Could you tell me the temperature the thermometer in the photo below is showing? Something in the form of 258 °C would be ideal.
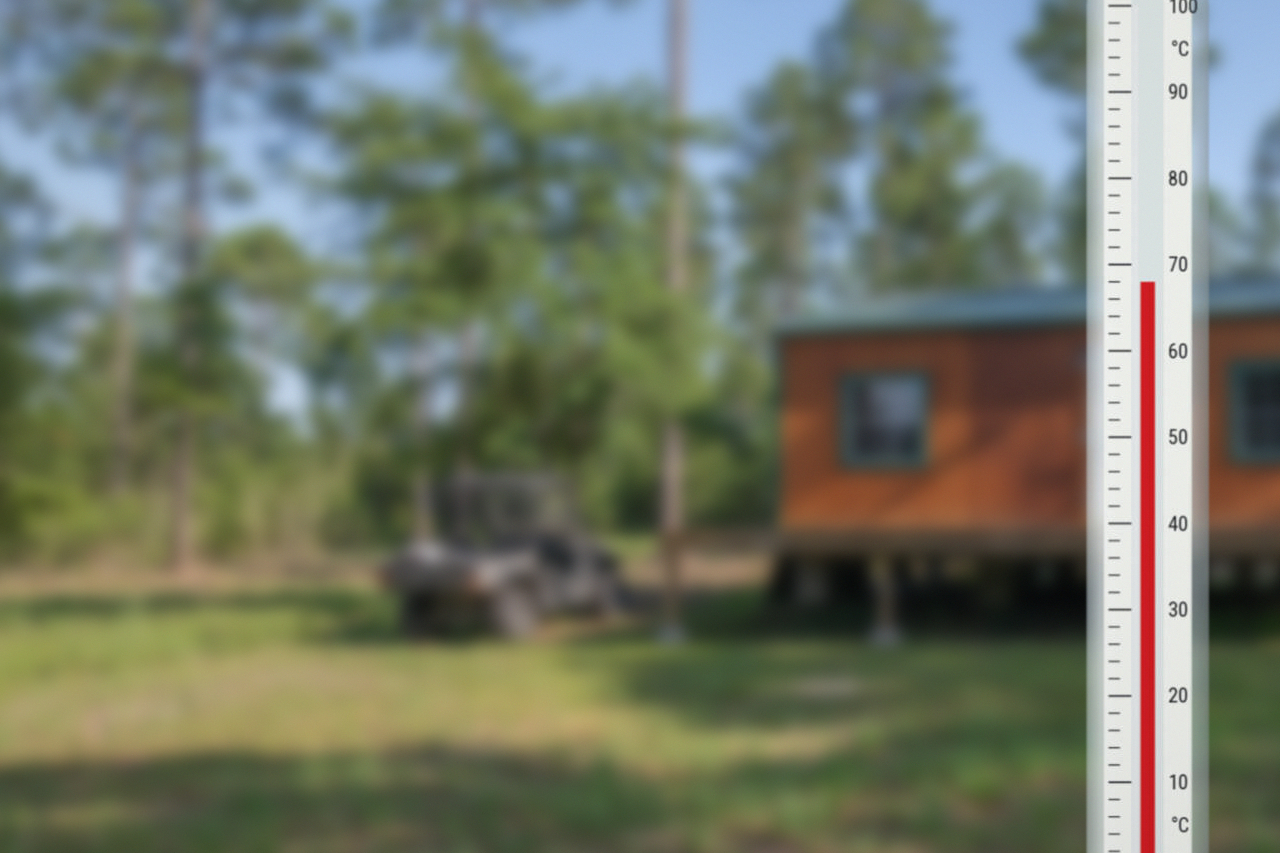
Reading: 68 °C
